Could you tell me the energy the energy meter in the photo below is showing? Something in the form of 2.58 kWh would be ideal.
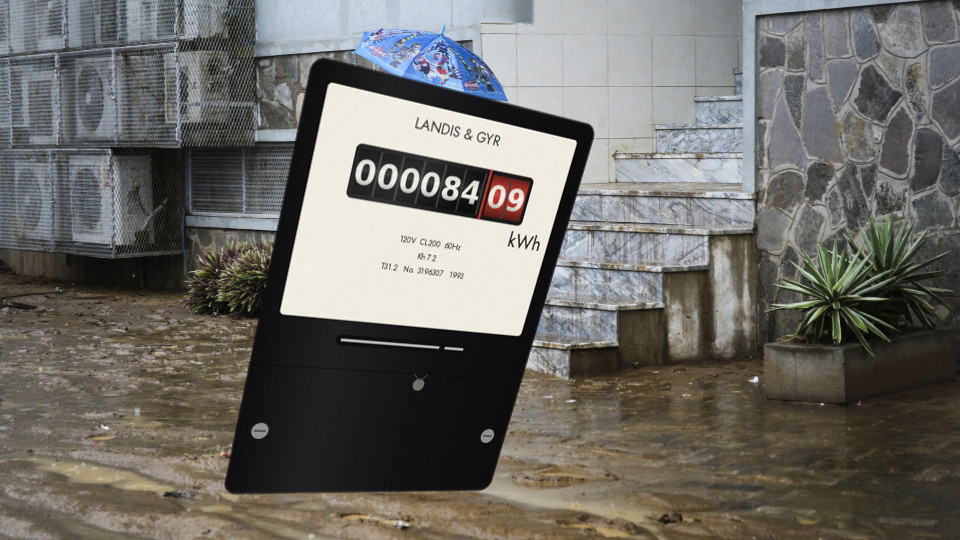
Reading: 84.09 kWh
